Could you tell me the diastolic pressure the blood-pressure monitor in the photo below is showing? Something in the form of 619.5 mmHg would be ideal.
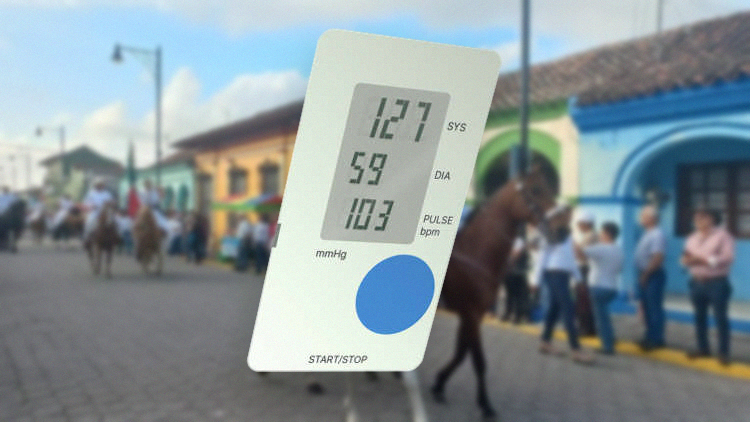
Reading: 59 mmHg
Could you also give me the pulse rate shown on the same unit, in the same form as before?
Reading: 103 bpm
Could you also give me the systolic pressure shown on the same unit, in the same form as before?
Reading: 127 mmHg
